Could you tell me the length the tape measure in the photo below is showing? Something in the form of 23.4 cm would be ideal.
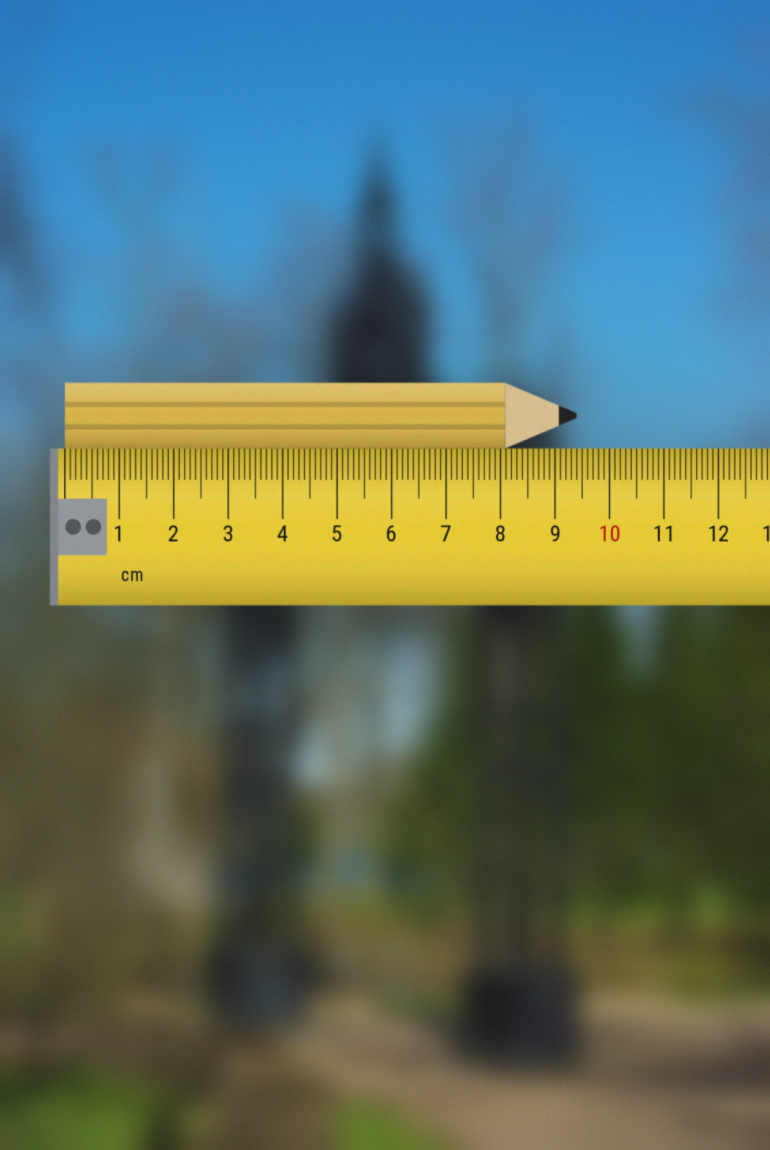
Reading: 9.4 cm
